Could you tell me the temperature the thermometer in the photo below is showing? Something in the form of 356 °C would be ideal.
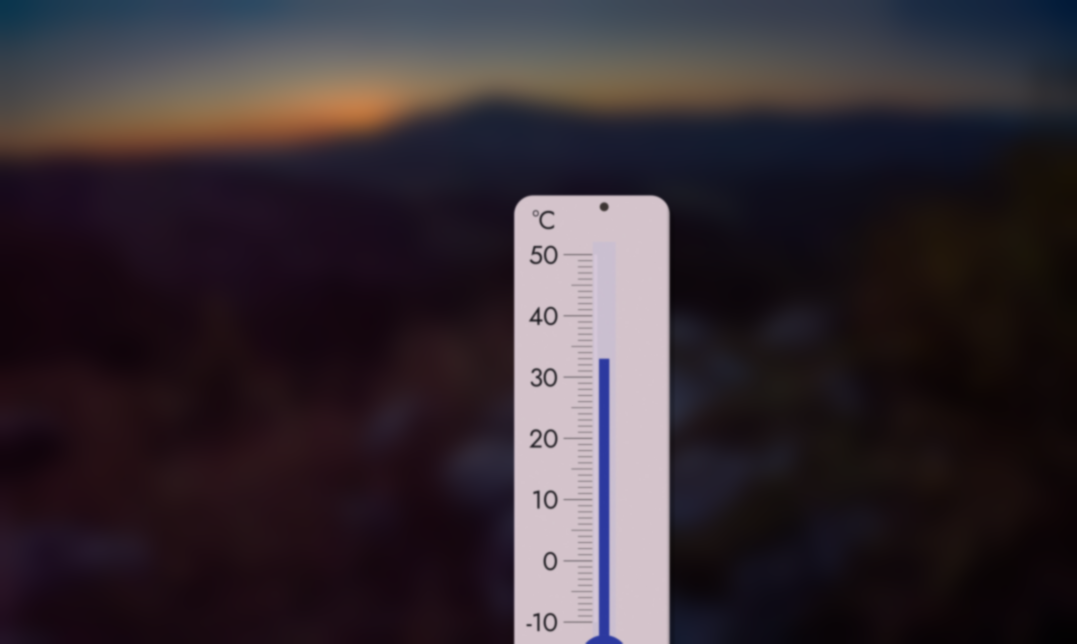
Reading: 33 °C
